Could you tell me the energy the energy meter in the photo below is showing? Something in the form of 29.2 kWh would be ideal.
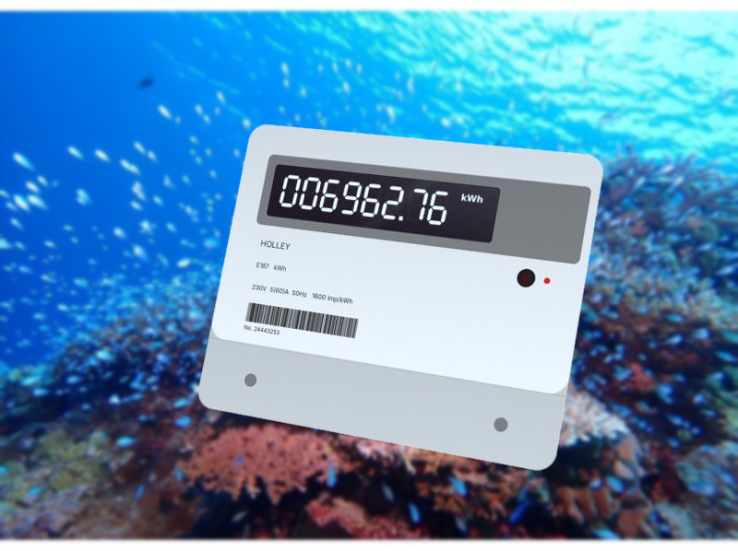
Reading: 6962.76 kWh
